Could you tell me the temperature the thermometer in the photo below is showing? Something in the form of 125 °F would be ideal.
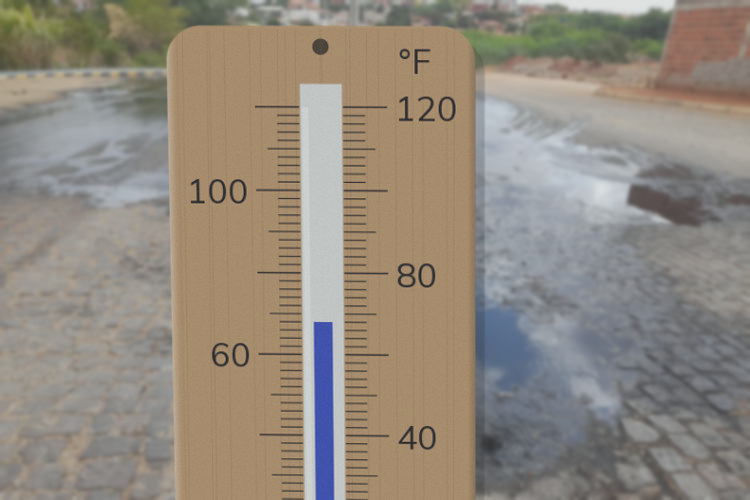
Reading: 68 °F
